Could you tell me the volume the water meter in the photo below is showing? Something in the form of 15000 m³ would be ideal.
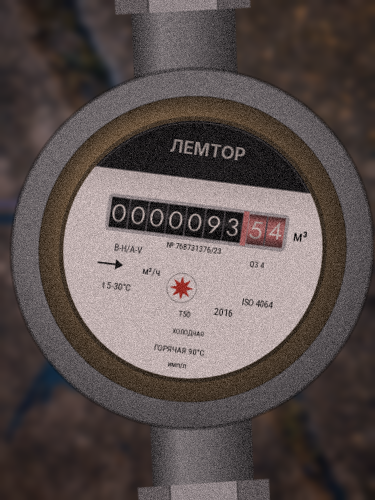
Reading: 93.54 m³
